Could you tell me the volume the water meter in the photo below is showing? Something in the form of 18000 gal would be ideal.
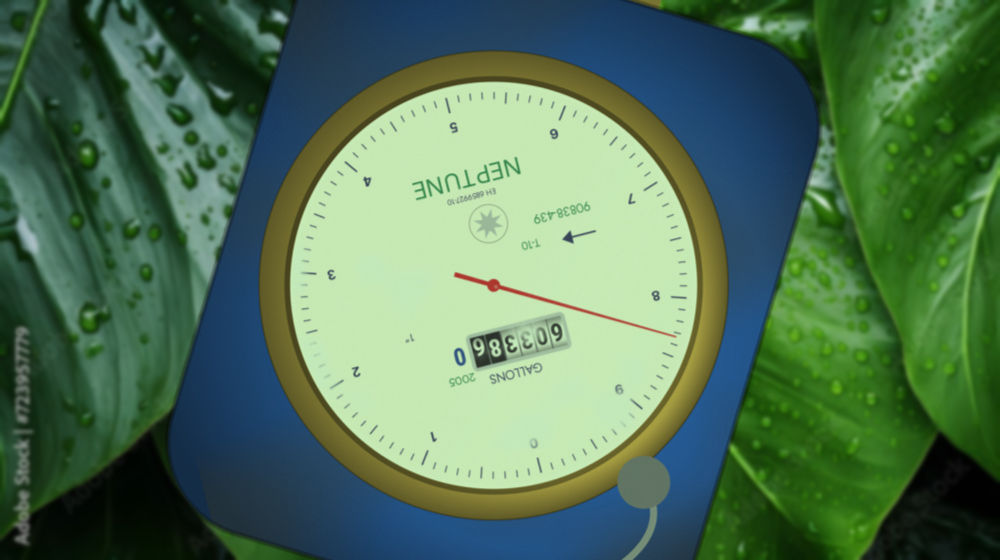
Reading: 6033858.3 gal
